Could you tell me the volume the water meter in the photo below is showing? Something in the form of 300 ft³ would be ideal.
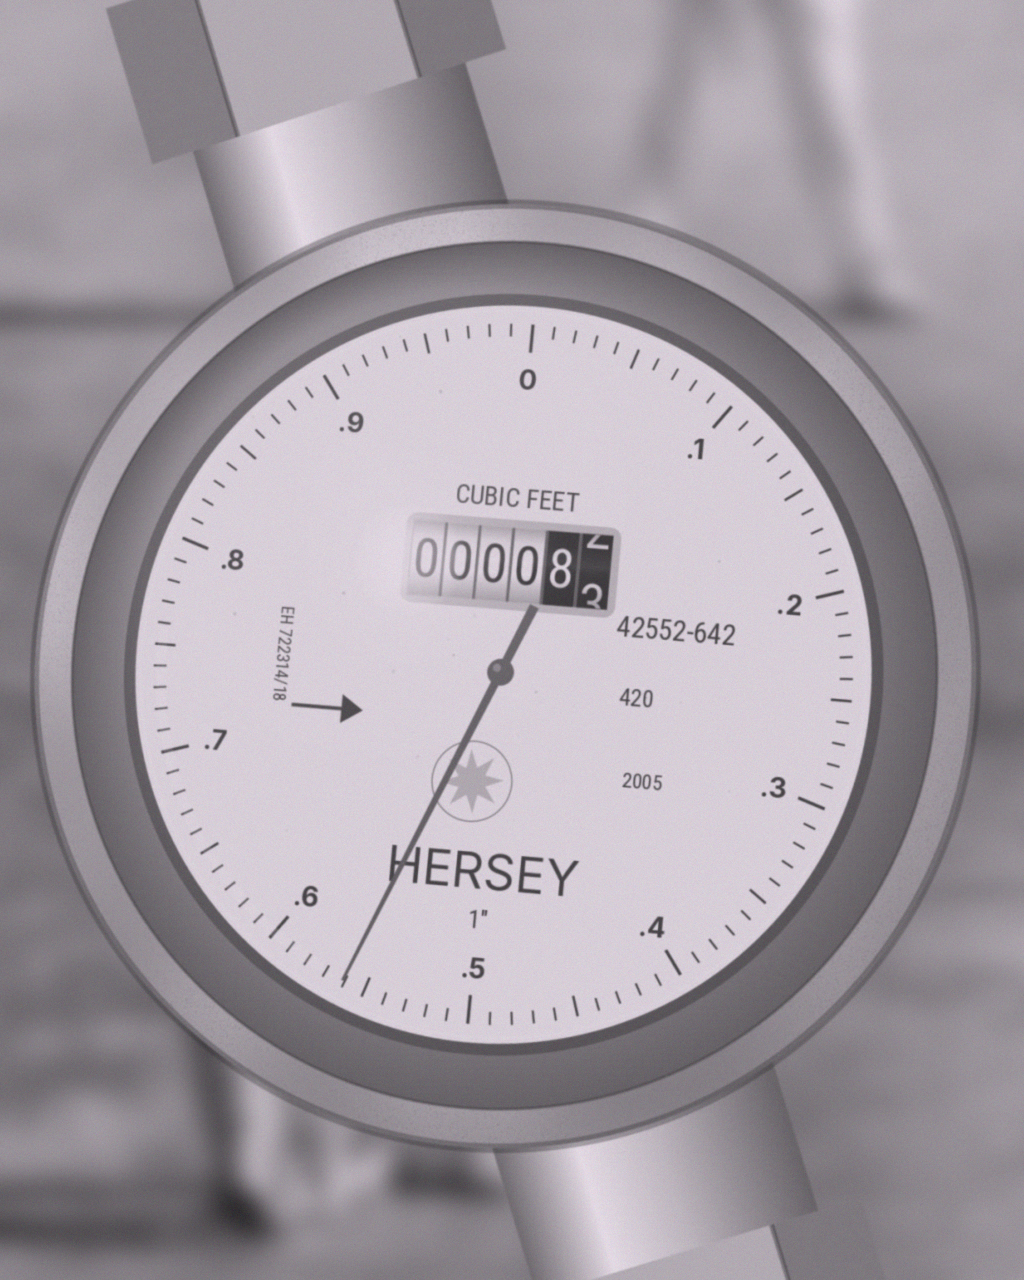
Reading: 82.56 ft³
